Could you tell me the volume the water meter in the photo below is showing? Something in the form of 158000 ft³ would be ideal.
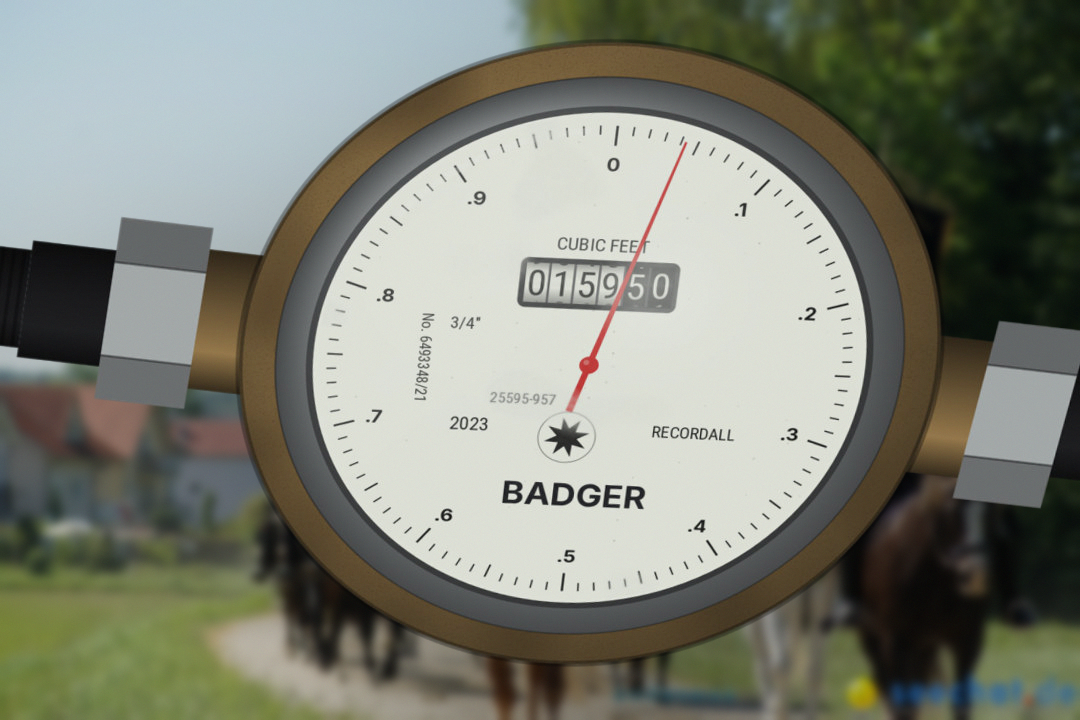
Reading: 15950.04 ft³
